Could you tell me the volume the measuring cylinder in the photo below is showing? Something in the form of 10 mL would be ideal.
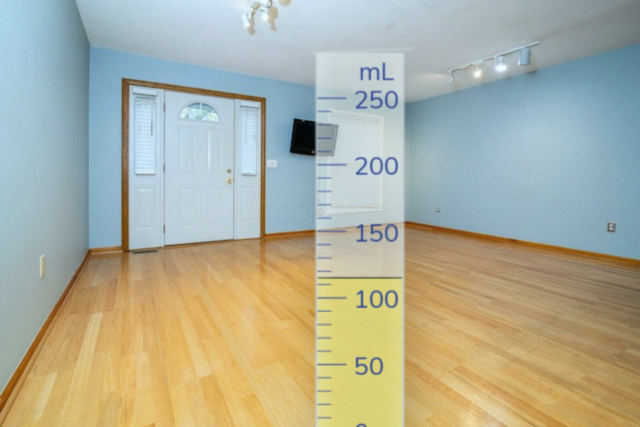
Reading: 115 mL
